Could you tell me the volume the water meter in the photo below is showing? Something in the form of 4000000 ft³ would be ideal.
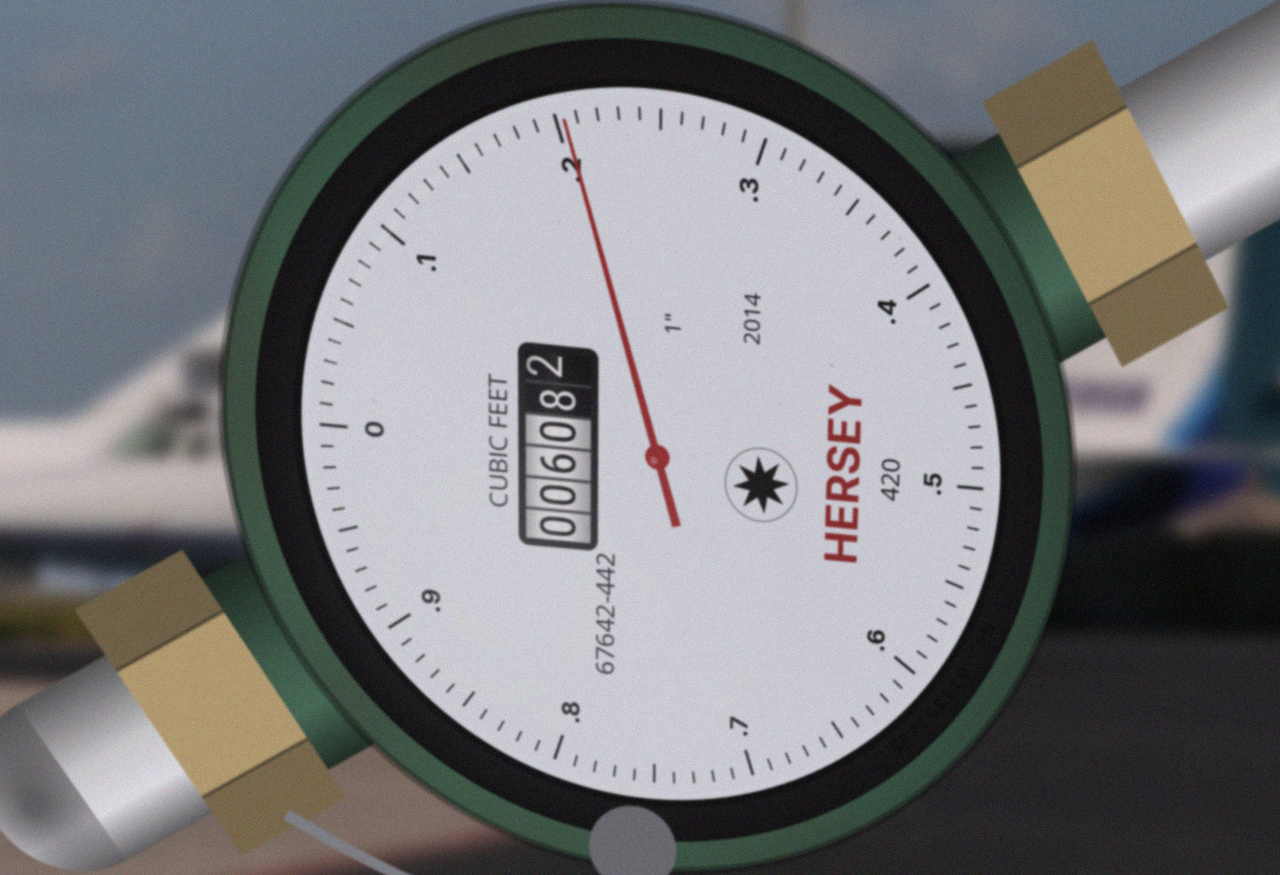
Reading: 6082.20 ft³
